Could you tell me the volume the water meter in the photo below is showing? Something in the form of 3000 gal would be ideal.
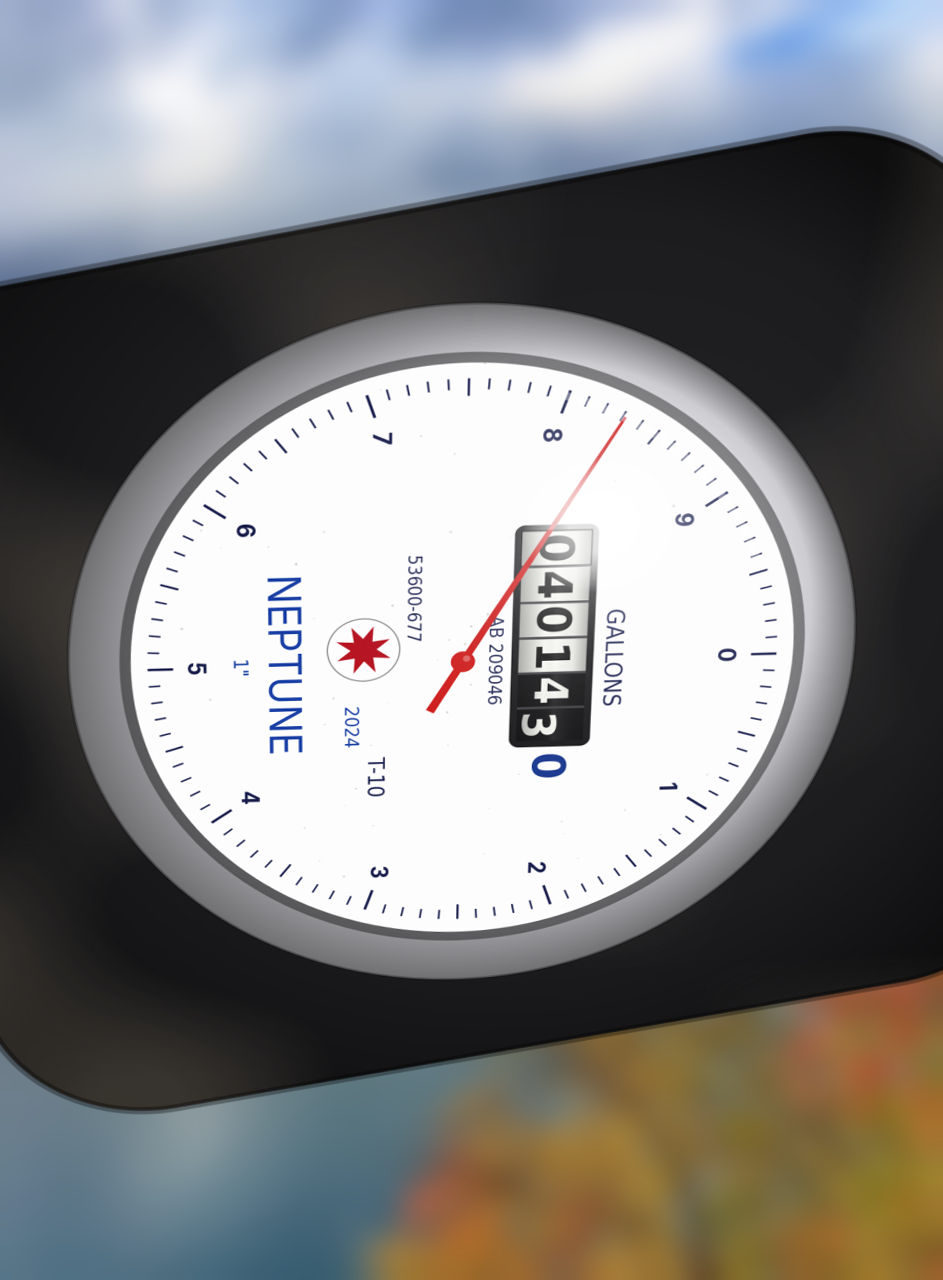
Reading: 401428.3 gal
